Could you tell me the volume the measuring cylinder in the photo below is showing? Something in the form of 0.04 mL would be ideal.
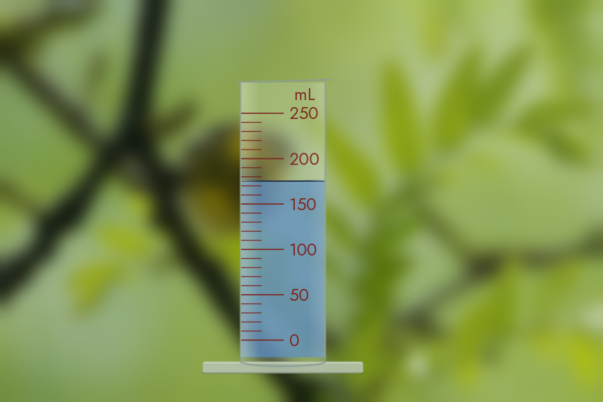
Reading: 175 mL
